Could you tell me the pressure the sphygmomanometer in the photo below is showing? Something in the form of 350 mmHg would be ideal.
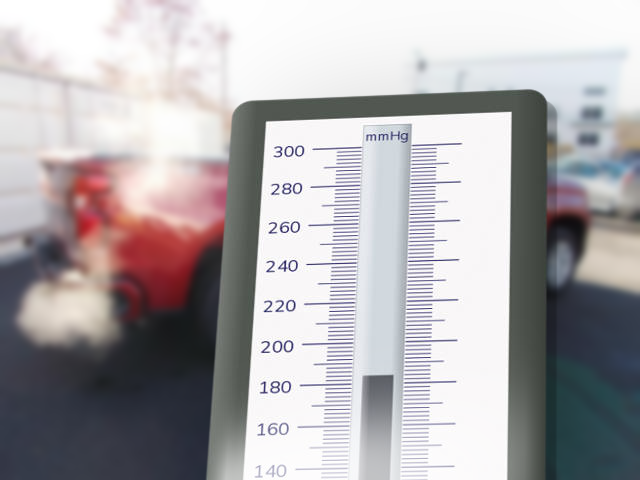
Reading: 184 mmHg
